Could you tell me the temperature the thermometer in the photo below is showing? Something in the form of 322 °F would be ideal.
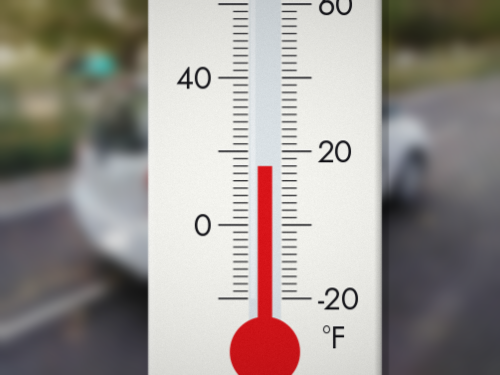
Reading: 16 °F
